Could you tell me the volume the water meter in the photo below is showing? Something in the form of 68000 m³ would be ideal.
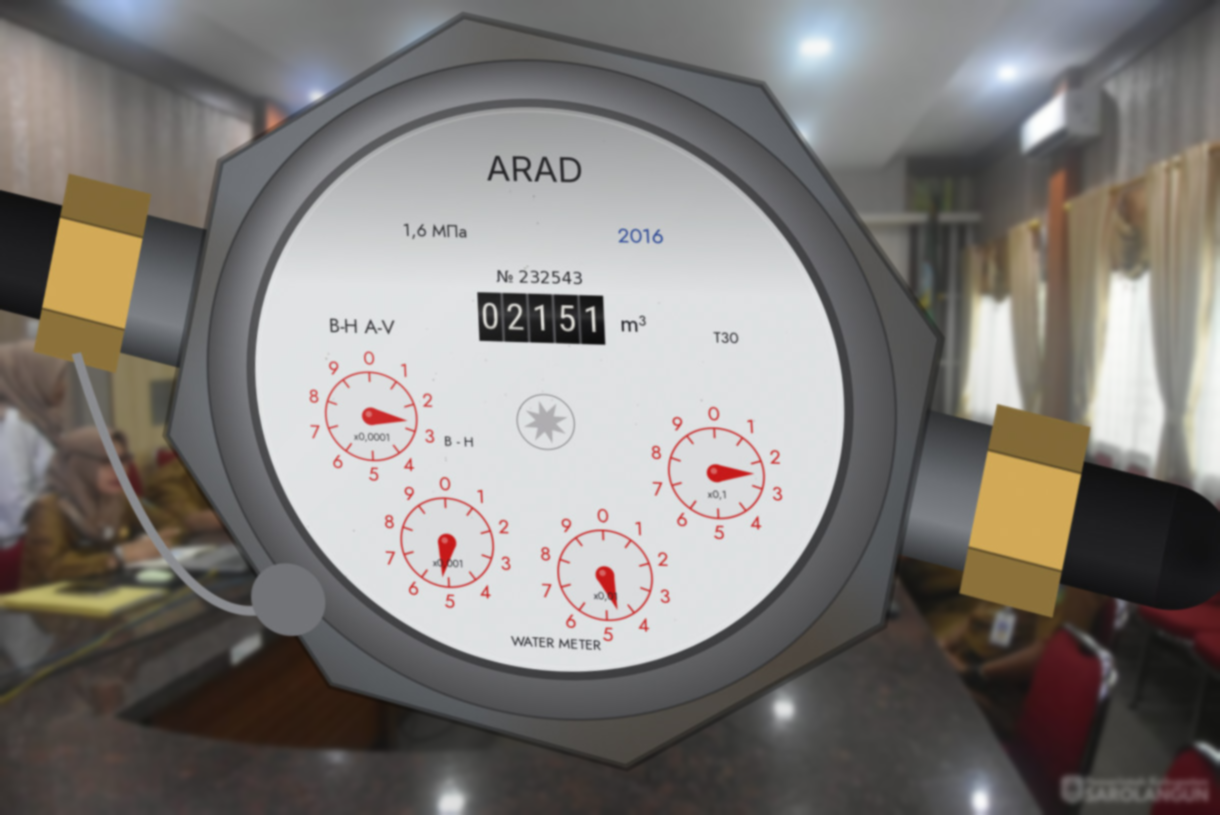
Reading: 2151.2452 m³
